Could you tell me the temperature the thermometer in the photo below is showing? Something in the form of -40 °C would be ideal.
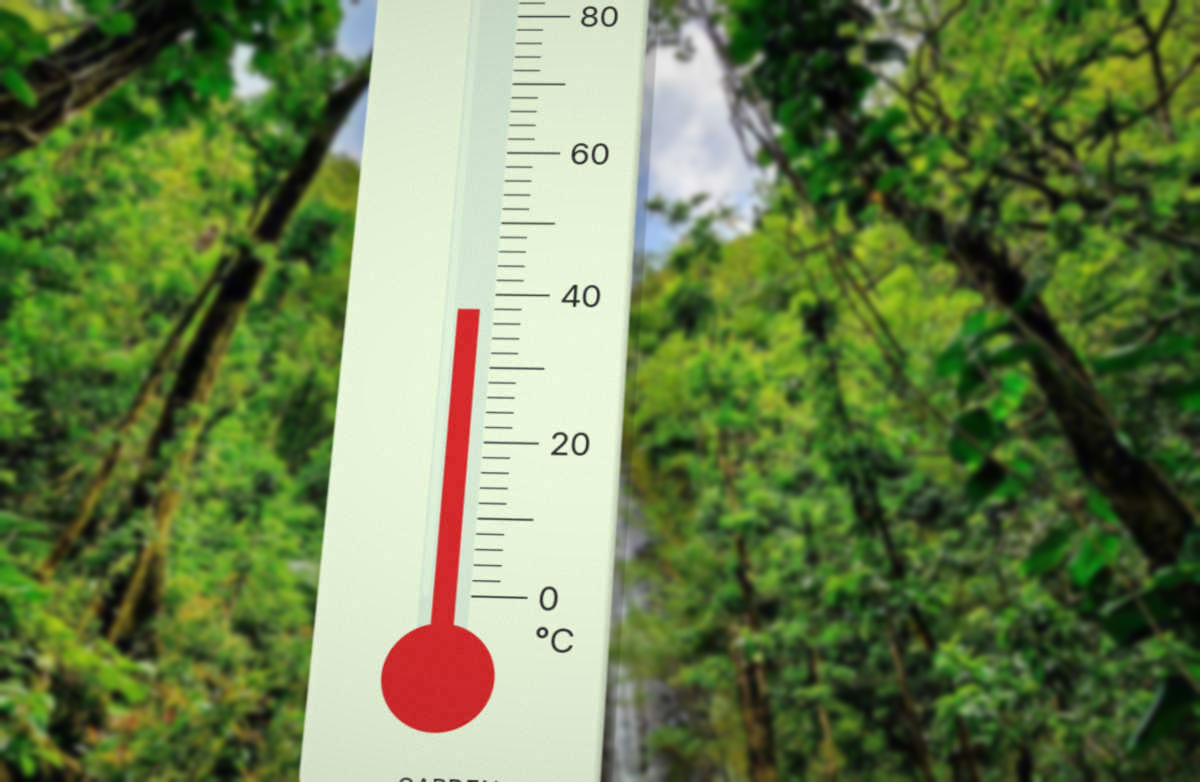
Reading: 38 °C
